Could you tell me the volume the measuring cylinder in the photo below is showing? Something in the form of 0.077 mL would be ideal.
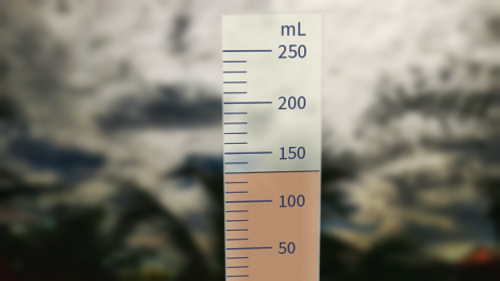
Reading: 130 mL
